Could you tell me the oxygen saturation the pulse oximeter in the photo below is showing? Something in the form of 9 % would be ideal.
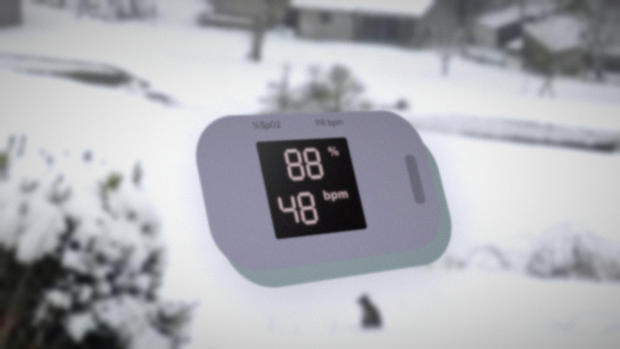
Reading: 88 %
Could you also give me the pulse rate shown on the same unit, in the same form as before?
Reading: 48 bpm
